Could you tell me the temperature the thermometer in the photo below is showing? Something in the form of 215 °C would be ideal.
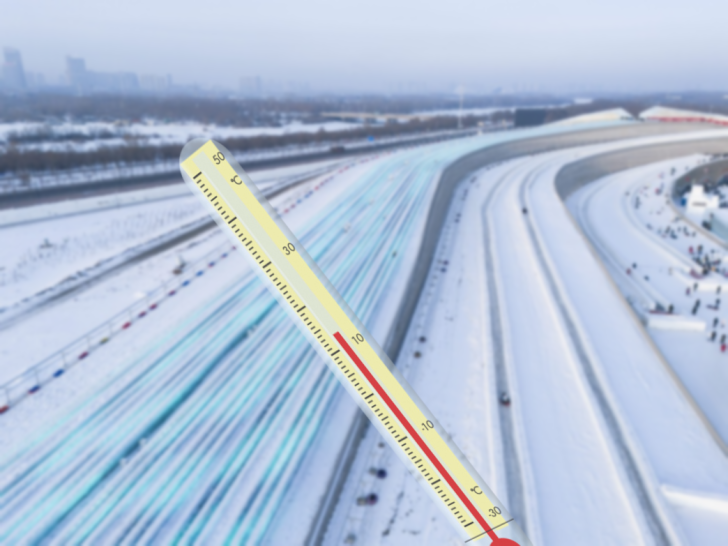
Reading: 13 °C
